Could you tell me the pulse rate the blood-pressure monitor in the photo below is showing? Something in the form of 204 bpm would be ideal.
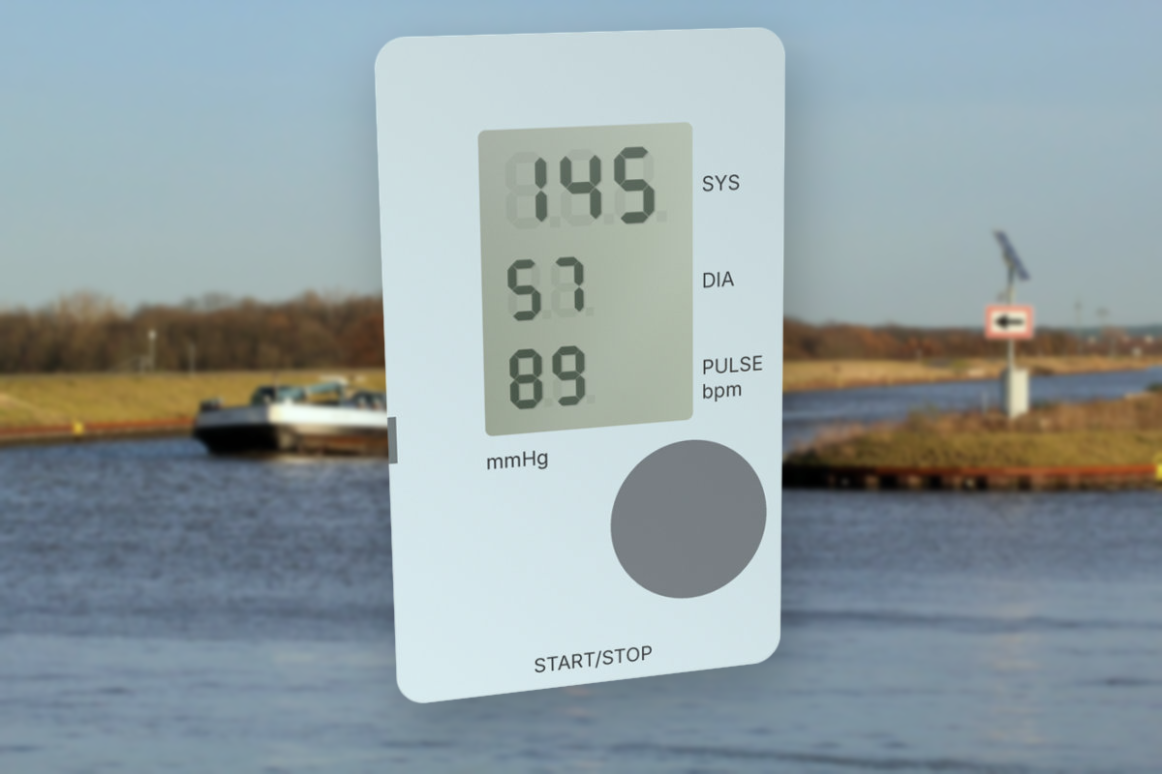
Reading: 89 bpm
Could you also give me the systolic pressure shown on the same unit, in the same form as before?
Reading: 145 mmHg
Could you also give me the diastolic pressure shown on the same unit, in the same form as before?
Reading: 57 mmHg
